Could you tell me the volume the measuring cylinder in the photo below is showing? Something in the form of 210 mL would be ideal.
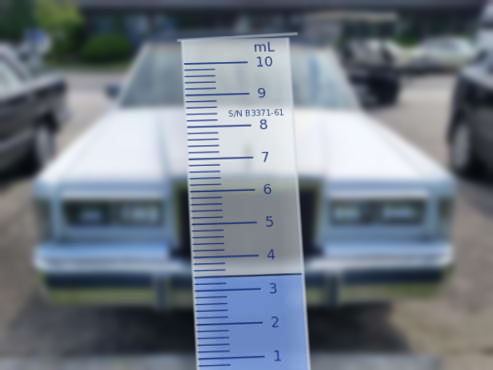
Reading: 3.4 mL
